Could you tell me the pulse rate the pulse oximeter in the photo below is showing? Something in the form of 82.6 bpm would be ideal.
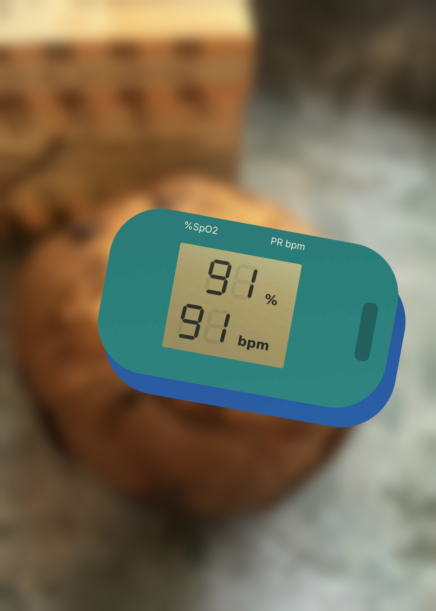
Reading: 91 bpm
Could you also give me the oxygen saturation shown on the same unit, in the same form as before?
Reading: 91 %
